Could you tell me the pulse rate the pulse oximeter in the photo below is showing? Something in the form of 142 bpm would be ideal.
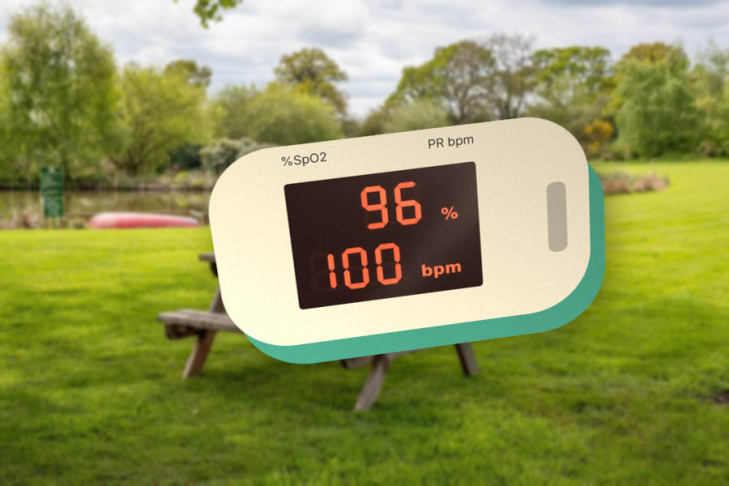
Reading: 100 bpm
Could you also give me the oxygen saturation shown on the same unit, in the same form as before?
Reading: 96 %
